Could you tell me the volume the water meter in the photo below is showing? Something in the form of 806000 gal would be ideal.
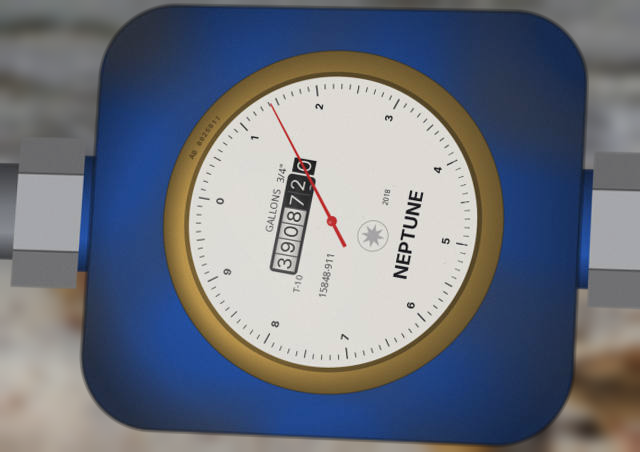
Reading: 3908721.4 gal
